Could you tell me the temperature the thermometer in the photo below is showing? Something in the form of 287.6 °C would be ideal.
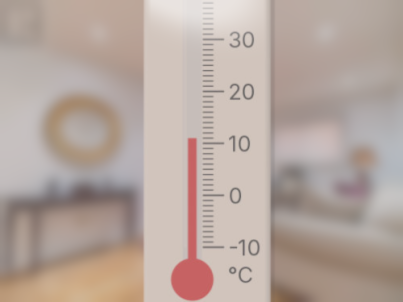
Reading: 11 °C
